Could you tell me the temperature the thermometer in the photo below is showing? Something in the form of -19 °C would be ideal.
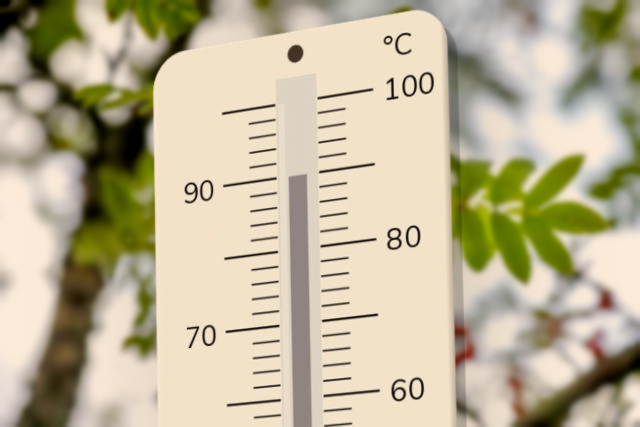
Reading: 90 °C
